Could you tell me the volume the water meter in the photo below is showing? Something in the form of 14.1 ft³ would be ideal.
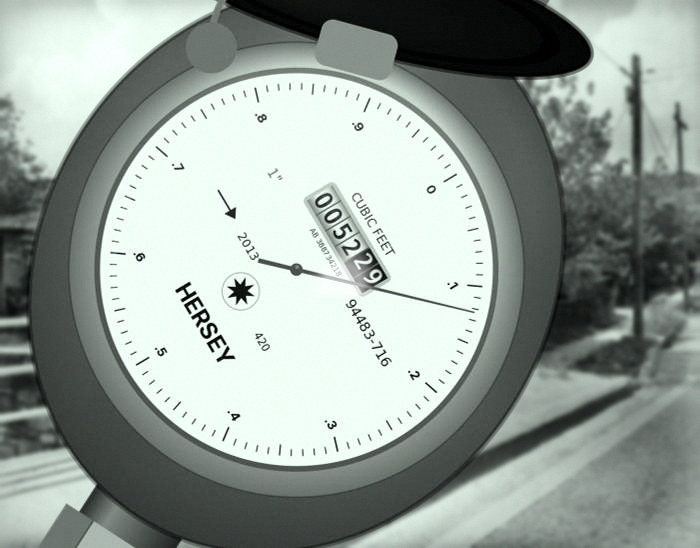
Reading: 5229.12 ft³
